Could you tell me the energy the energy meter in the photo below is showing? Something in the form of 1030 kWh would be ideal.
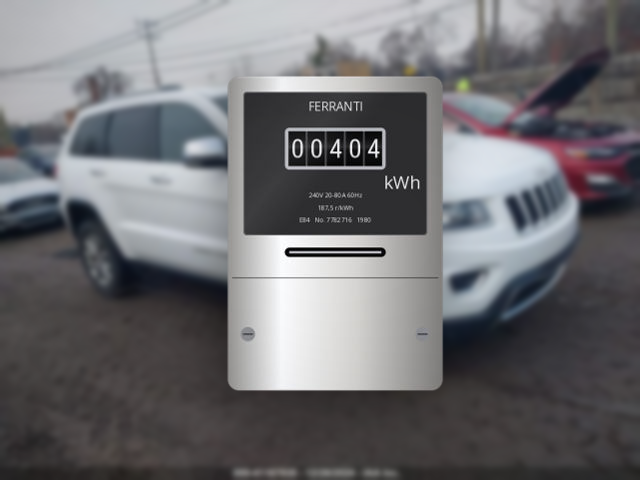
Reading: 404 kWh
